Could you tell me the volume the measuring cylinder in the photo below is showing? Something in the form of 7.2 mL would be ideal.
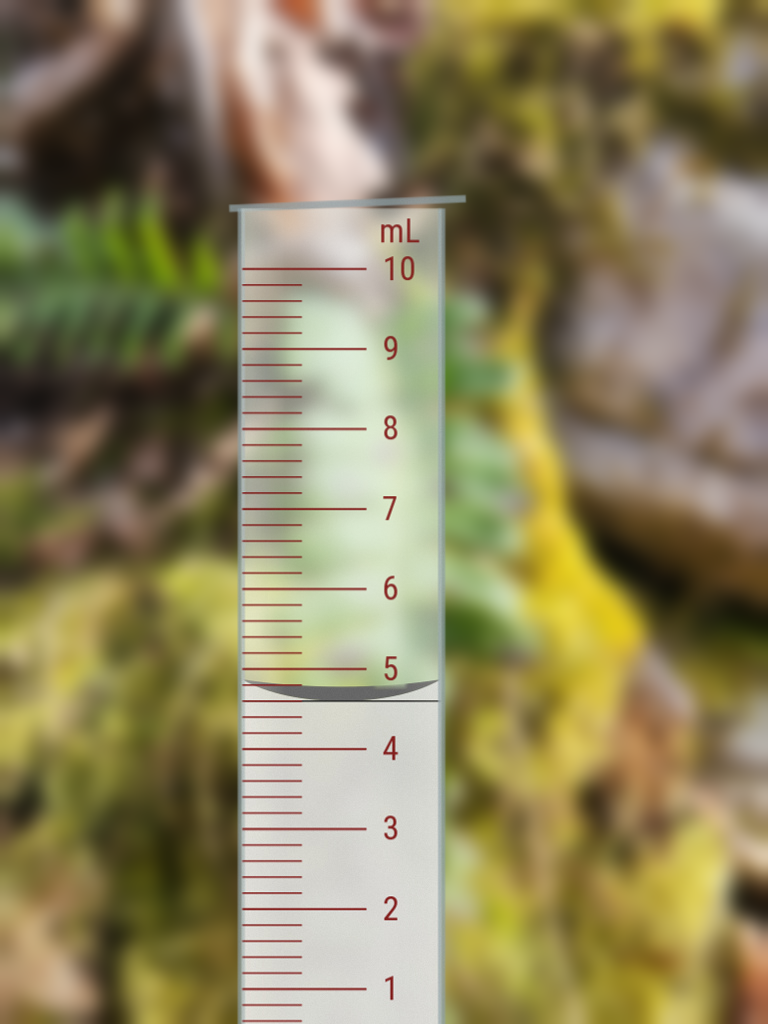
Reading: 4.6 mL
